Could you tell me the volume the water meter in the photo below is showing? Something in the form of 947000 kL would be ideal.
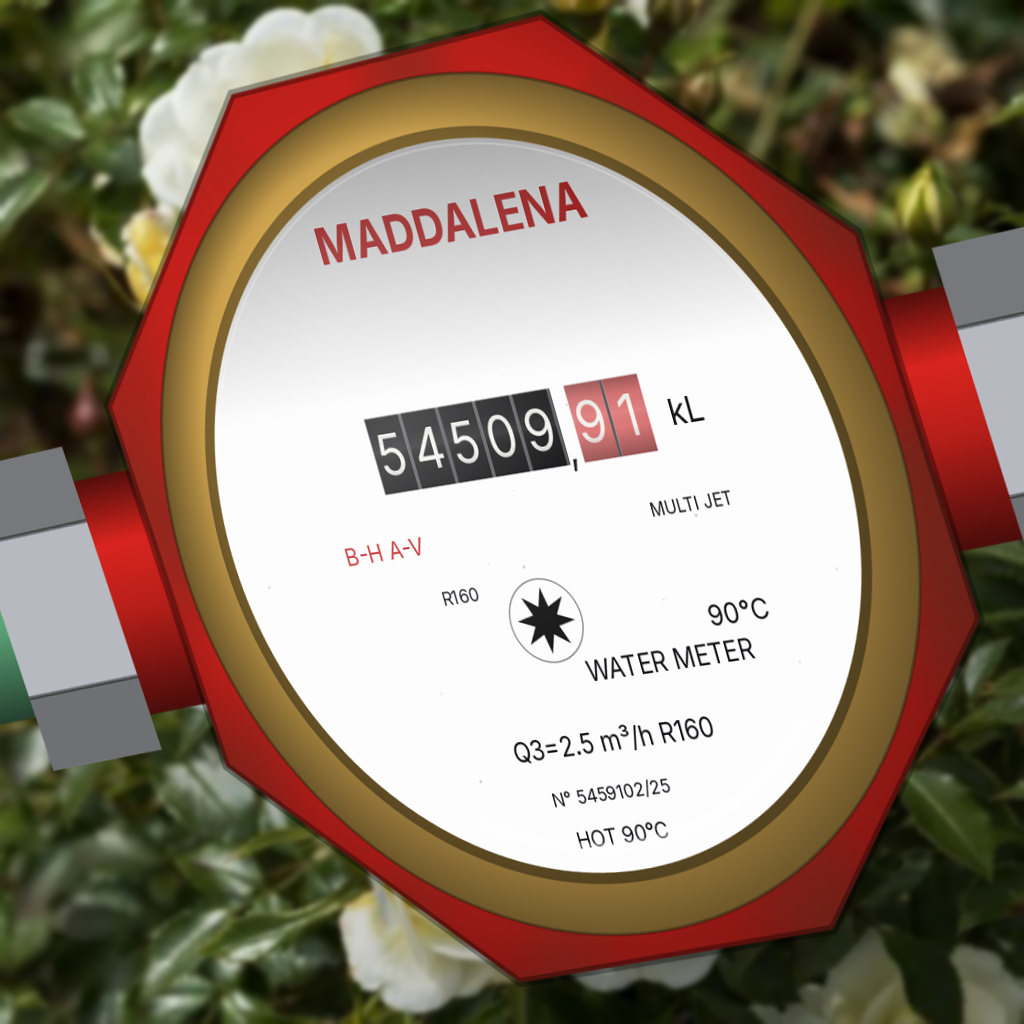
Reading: 54509.91 kL
